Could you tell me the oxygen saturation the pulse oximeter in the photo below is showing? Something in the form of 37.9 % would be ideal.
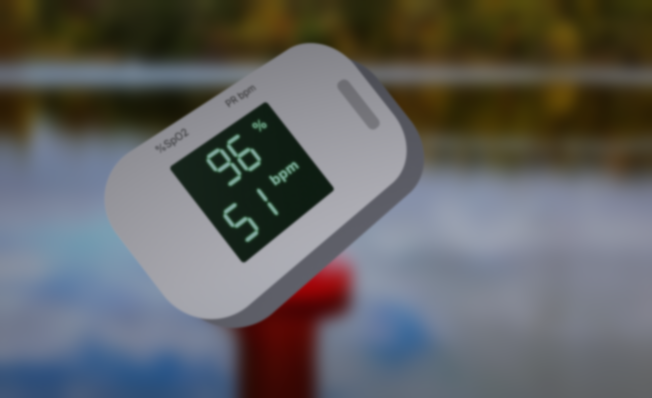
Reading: 96 %
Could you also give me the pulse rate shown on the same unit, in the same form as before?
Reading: 51 bpm
